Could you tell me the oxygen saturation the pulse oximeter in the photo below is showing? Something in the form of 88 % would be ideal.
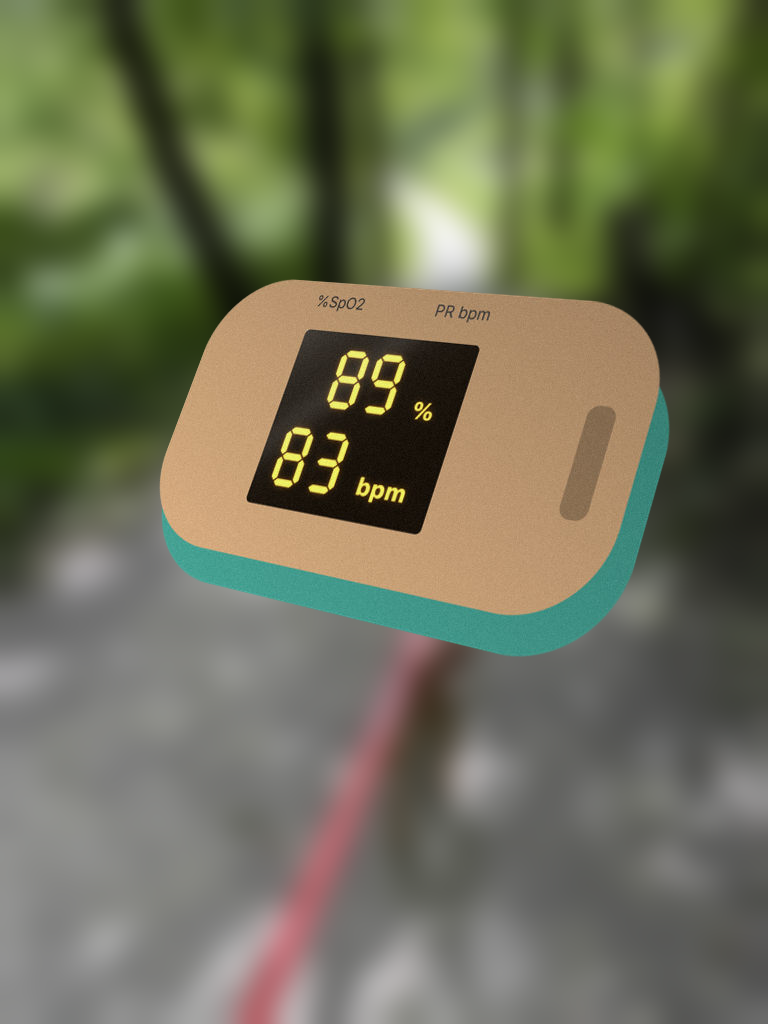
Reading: 89 %
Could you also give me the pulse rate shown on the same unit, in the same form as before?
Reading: 83 bpm
